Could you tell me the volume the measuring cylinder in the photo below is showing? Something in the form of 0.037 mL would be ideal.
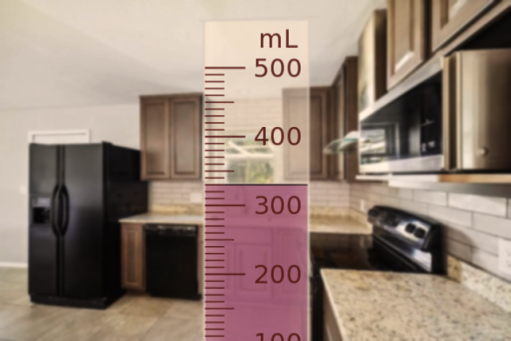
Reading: 330 mL
